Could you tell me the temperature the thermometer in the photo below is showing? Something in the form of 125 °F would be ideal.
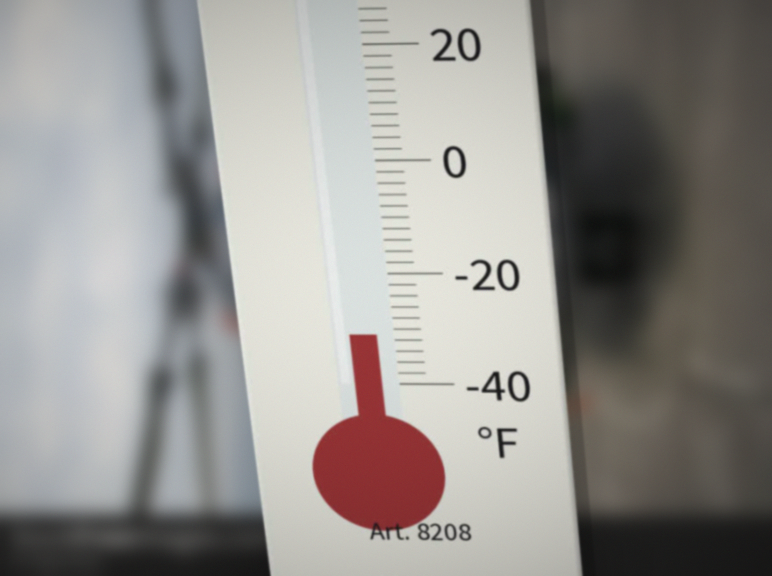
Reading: -31 °F
